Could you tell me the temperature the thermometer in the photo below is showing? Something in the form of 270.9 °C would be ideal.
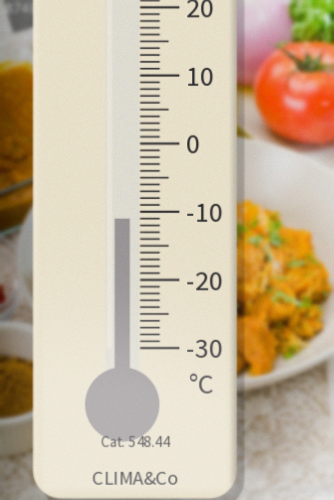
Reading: -11 °C
